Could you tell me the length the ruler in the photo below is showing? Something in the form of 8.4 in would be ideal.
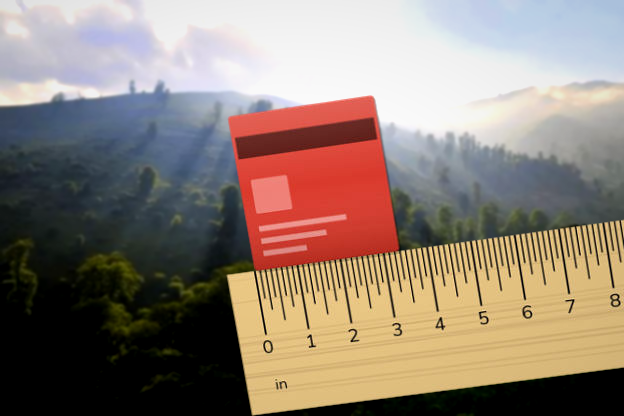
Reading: 3.375 in
